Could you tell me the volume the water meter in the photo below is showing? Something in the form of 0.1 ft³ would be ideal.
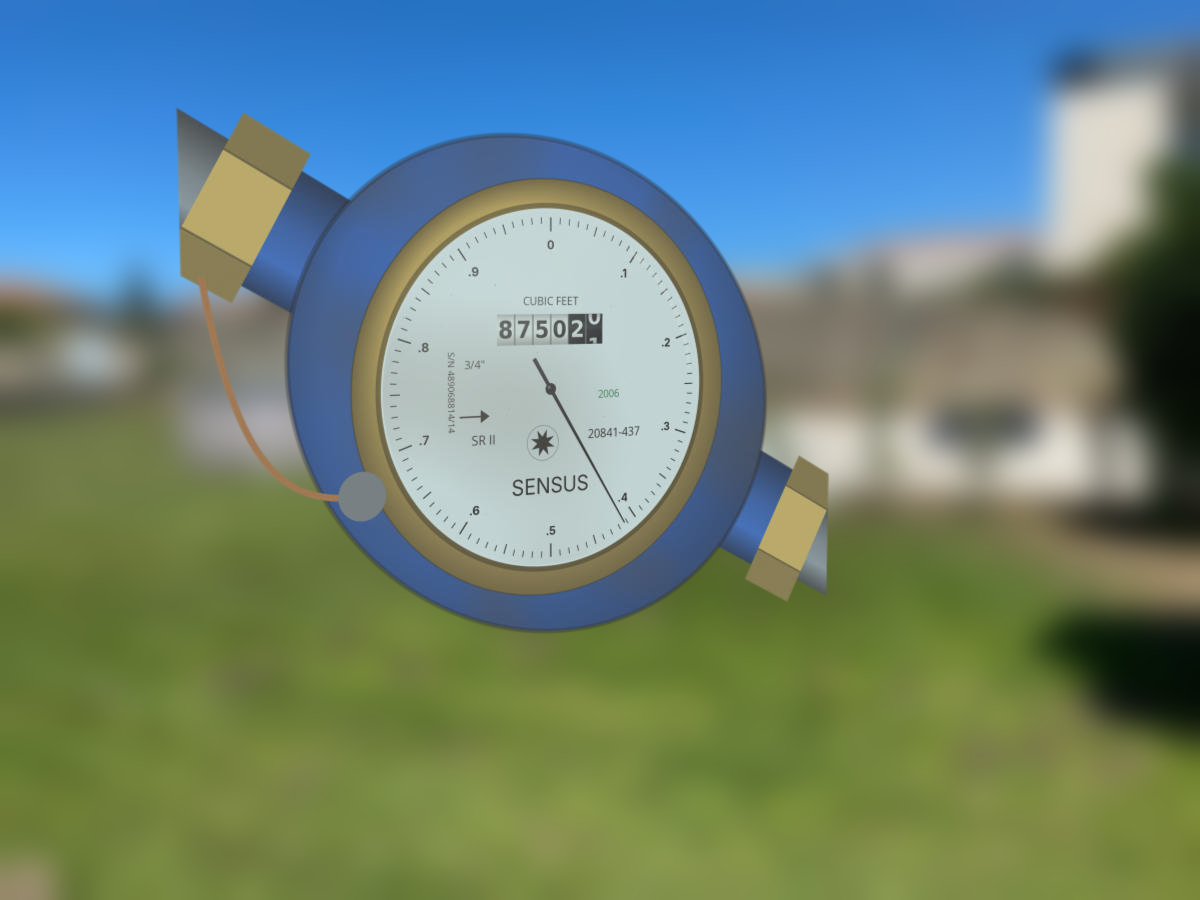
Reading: 875020.41 ft³
